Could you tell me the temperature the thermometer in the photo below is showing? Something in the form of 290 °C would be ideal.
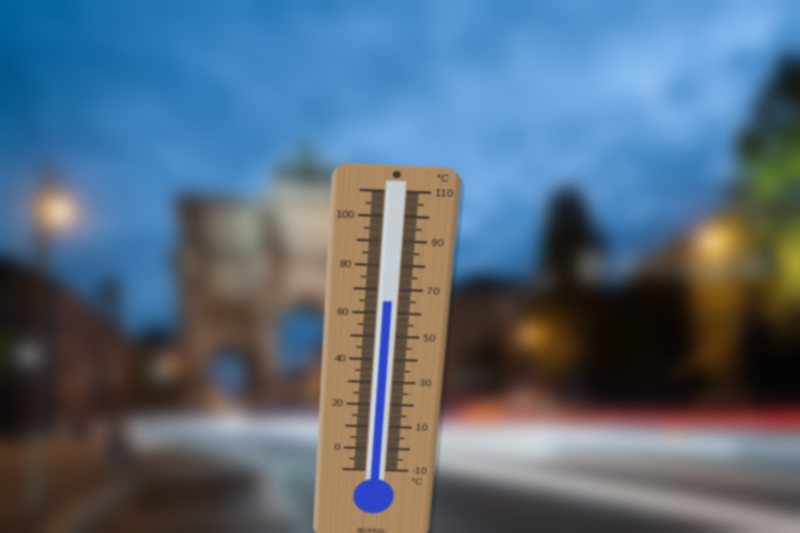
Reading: 65 °C
